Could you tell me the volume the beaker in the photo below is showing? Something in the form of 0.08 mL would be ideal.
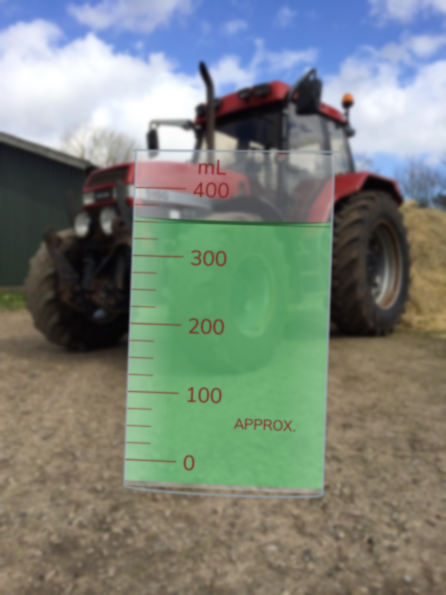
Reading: 350 mL
